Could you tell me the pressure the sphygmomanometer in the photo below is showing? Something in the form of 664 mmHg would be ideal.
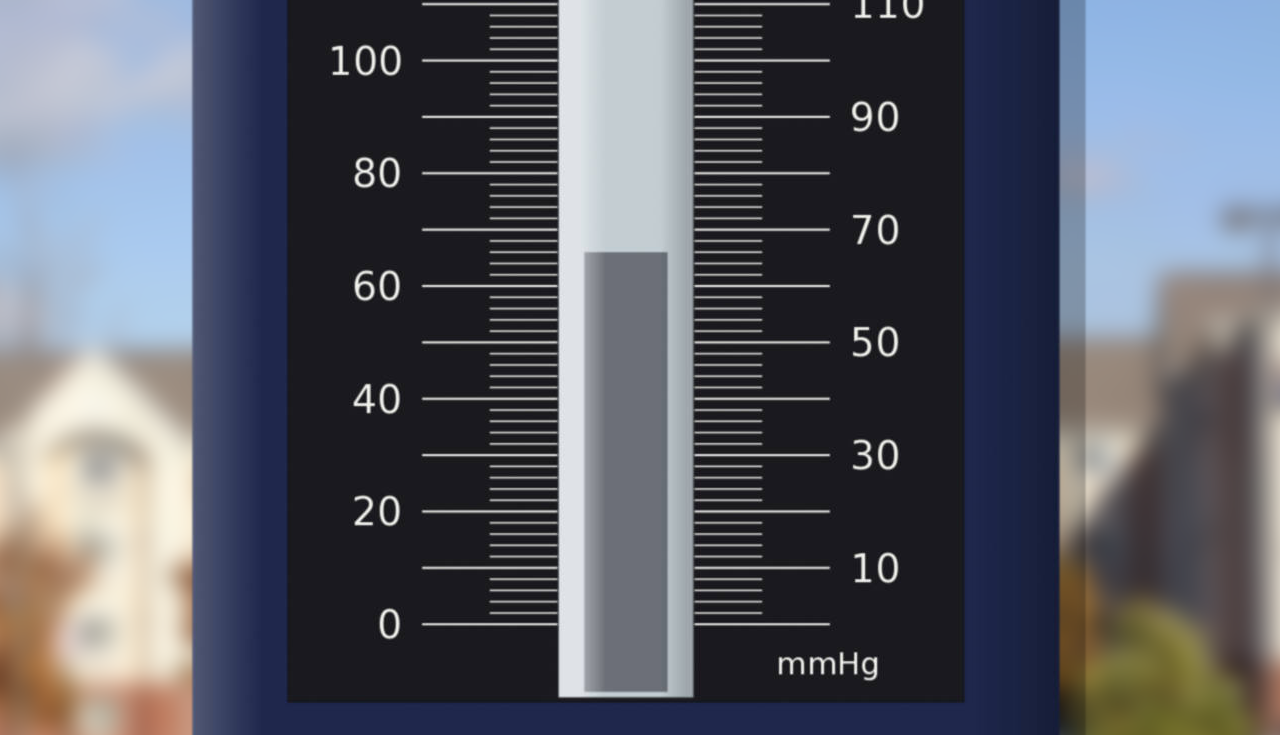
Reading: 66 mmHg
